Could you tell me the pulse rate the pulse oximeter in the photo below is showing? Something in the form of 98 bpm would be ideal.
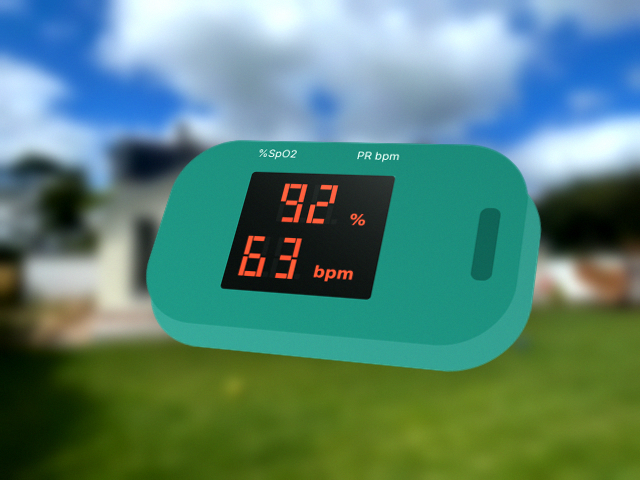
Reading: 63 bpm
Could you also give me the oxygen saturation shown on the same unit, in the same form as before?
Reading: 92 %
